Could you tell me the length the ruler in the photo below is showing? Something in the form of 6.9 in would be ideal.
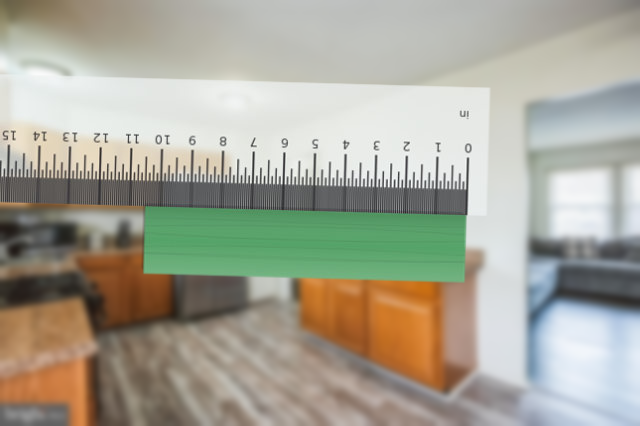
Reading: 10.5 in
